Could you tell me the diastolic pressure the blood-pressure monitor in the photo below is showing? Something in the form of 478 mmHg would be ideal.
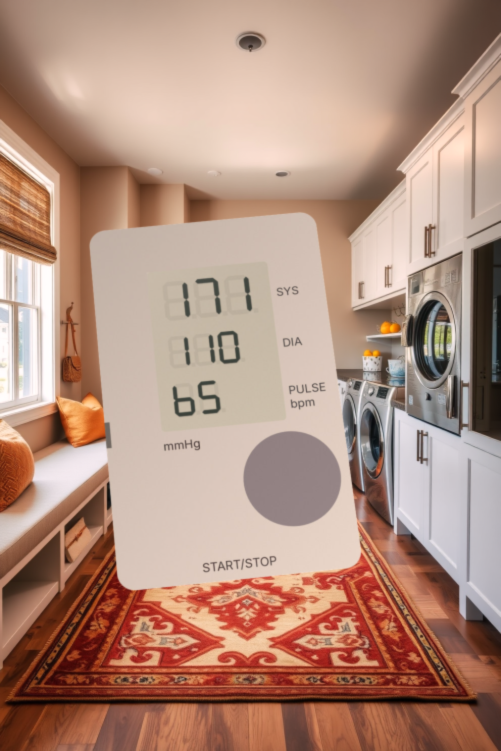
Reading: 110 mmHg
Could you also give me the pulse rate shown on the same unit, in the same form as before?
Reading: 65 bpm
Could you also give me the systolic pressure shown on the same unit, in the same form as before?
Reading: 171 mmHg
